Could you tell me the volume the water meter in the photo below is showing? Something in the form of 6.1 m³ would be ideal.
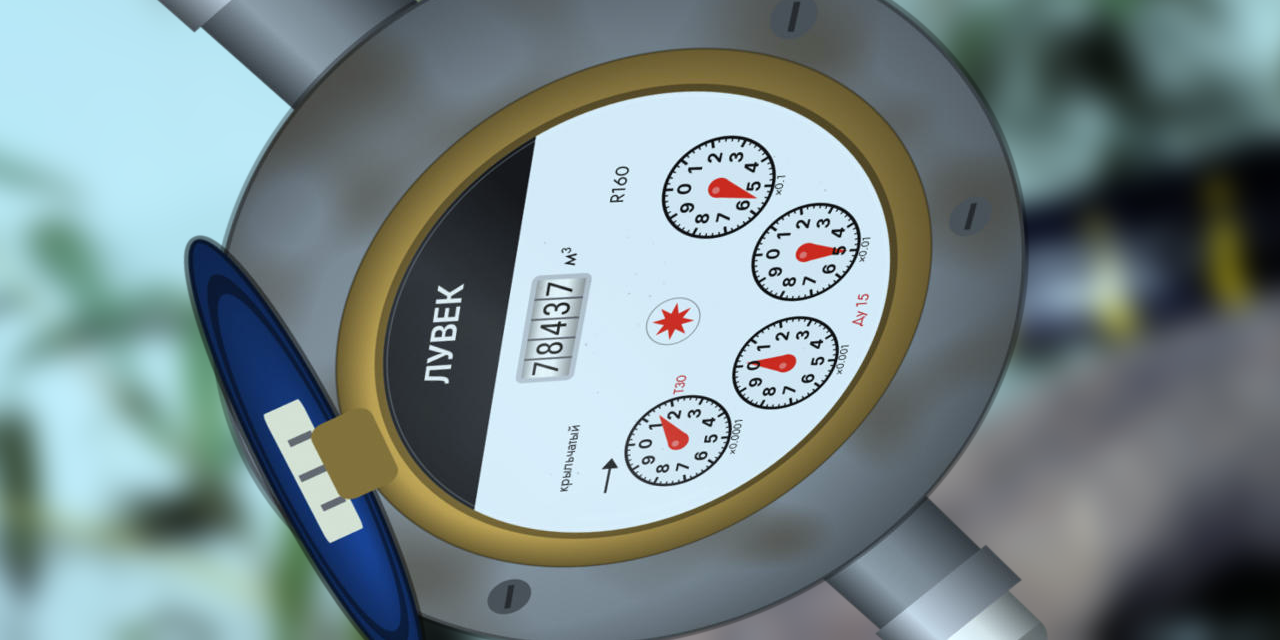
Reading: 78437.5501 m³
